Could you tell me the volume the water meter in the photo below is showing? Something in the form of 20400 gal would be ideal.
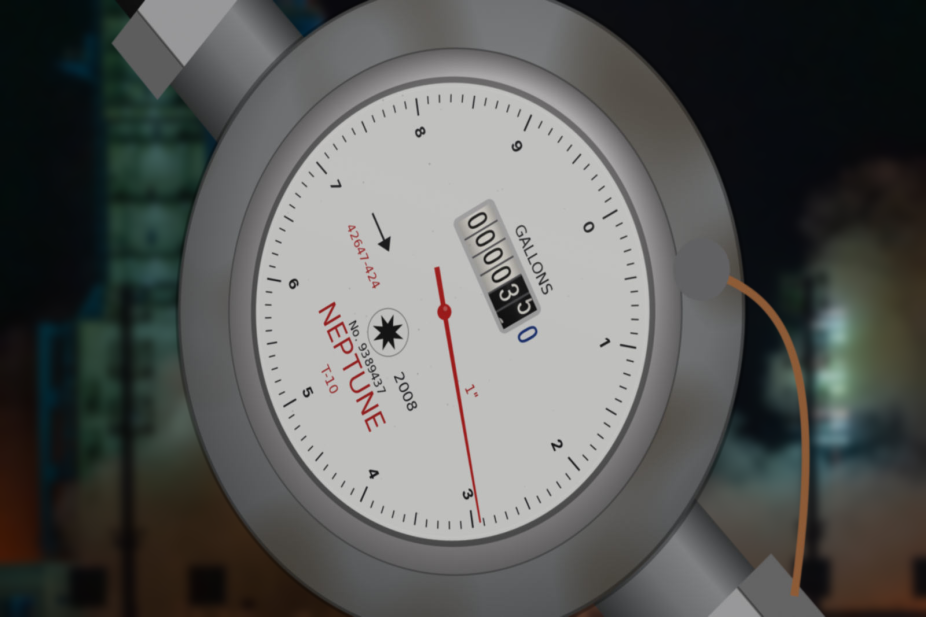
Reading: 352.9 gal
